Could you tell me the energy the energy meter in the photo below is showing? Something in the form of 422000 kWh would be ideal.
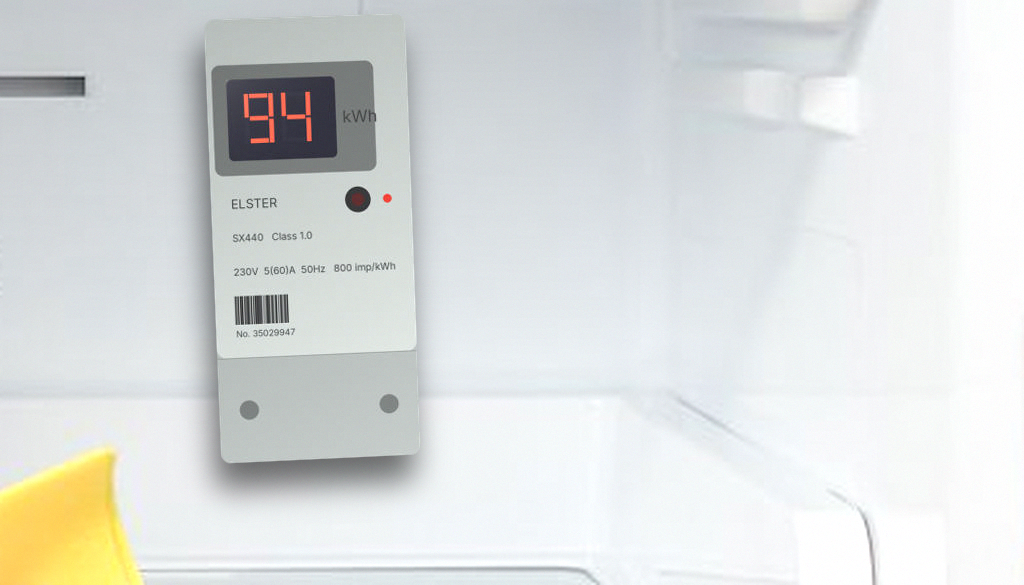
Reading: 94 kWh
